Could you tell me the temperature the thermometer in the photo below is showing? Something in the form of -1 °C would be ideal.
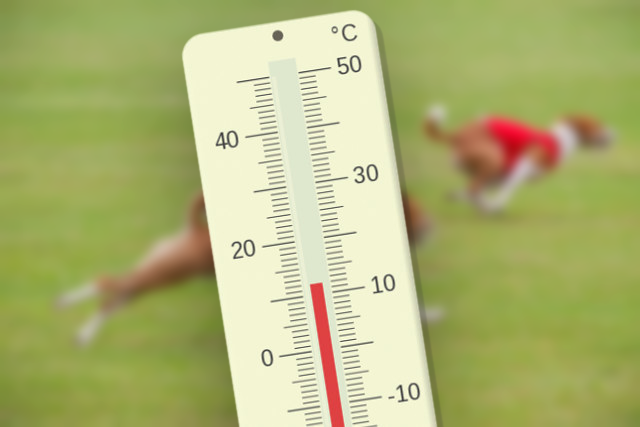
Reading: 12 °C
